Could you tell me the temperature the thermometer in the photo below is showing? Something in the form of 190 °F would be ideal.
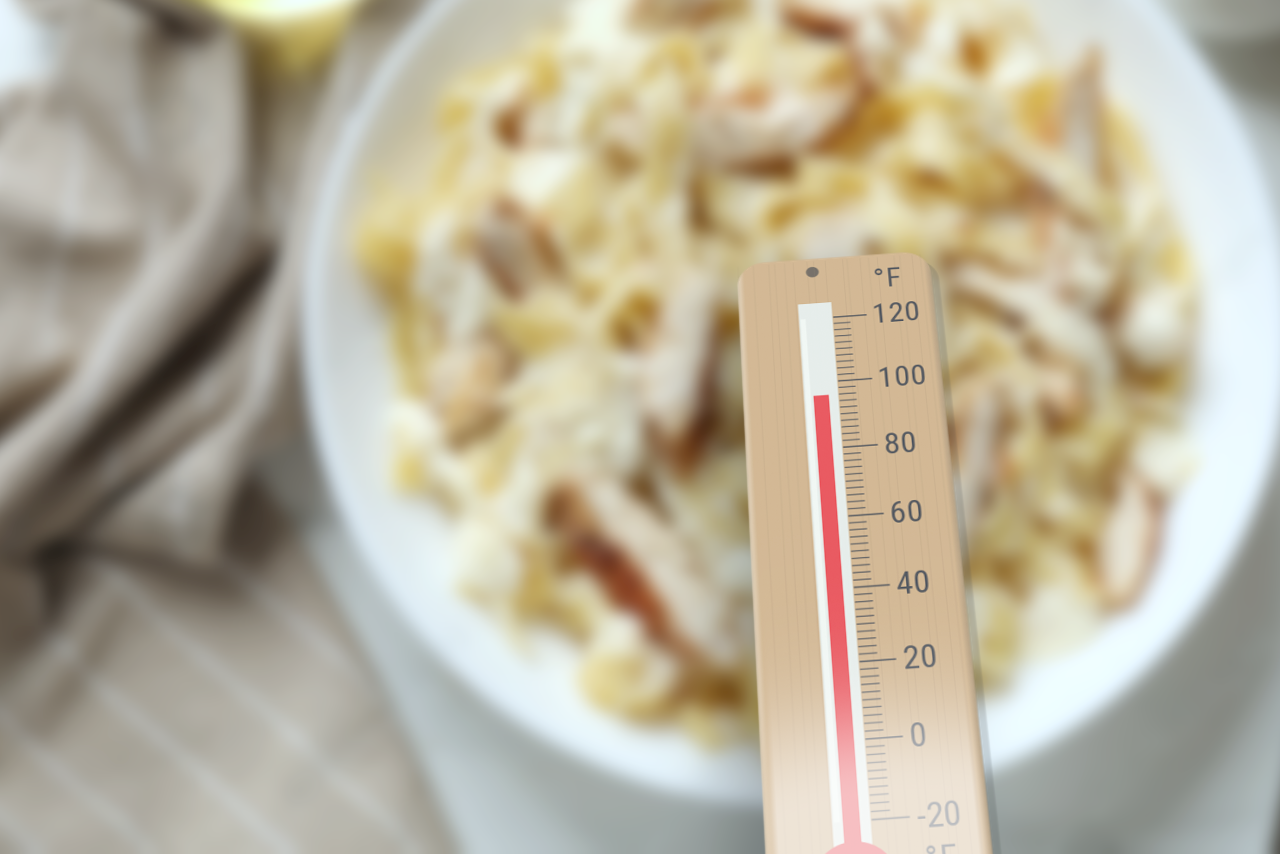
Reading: 96 °F
